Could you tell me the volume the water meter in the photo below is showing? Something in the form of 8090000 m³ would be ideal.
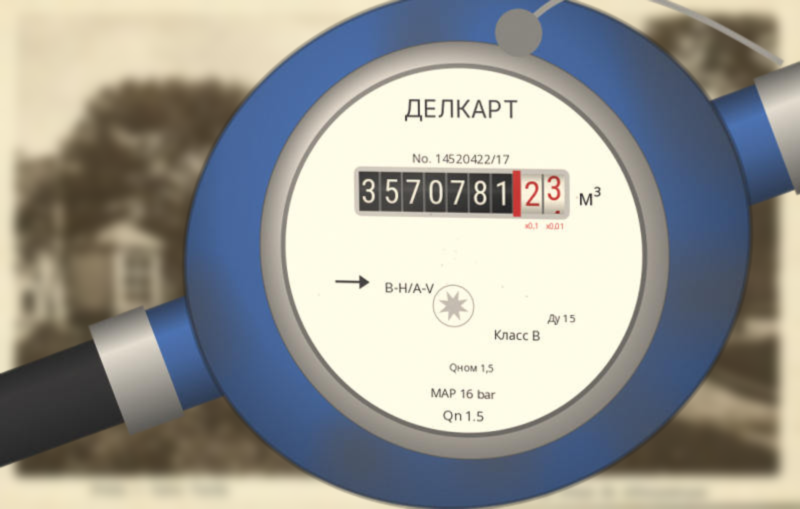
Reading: 3570781.23 m³
